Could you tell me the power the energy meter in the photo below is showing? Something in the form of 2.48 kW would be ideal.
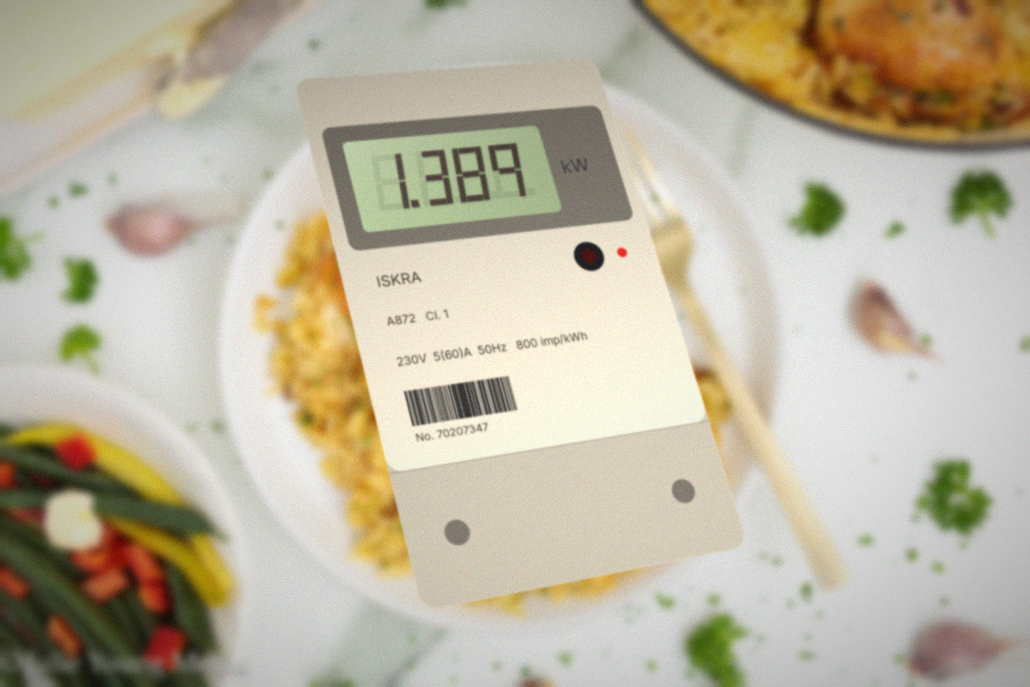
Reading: 1.389 kW
